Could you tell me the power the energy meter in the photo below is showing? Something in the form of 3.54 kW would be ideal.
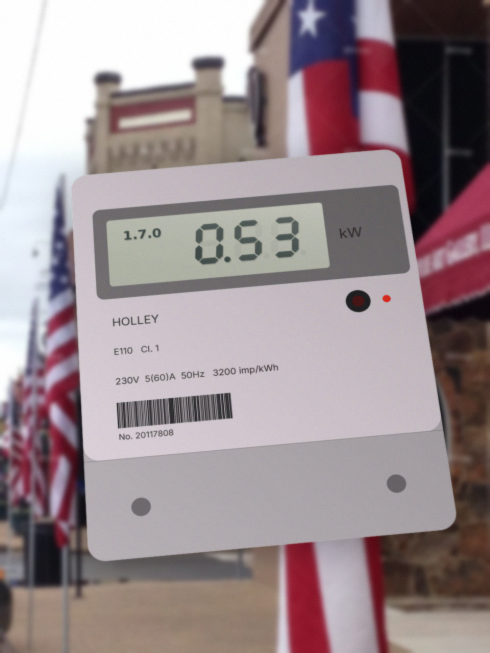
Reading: 0.53 kW
